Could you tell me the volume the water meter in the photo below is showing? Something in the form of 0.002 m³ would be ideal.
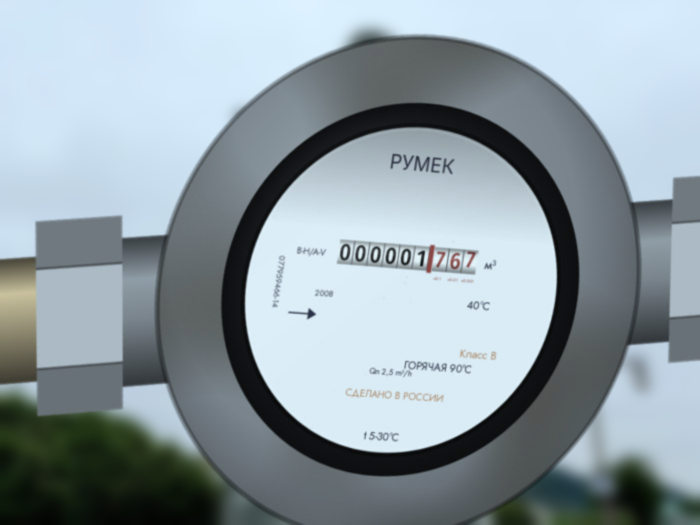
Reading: 1.767 m³
